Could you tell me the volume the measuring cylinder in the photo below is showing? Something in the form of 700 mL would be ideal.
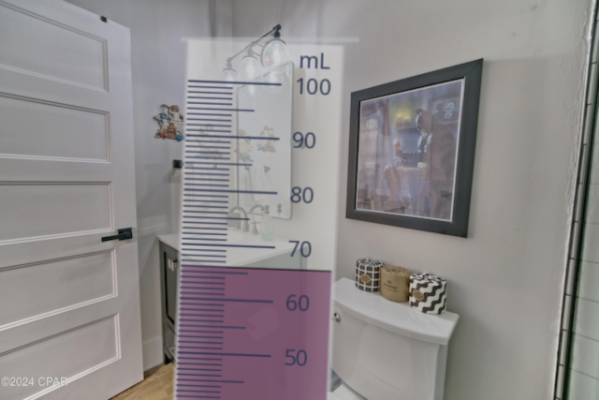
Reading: 66 mL
